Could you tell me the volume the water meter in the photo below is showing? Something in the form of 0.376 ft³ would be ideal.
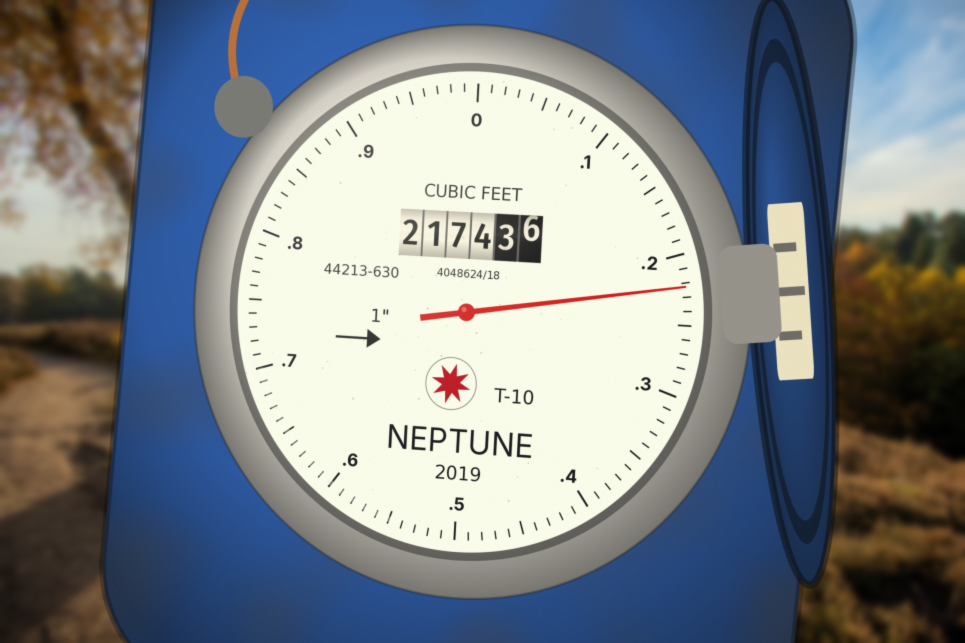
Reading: 217436.22 ft³
